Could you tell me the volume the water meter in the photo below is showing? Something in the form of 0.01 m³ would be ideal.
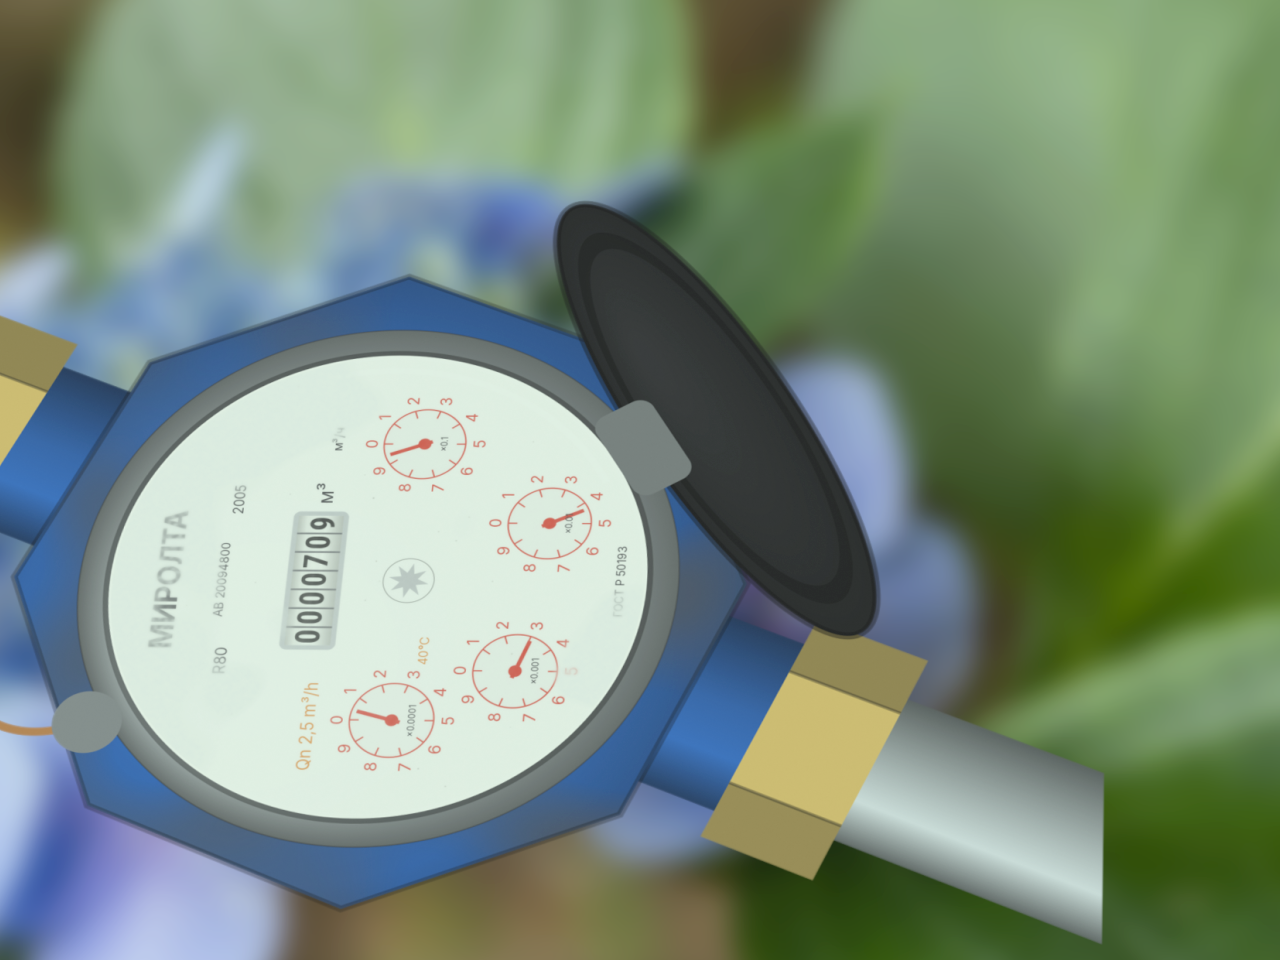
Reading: 708.9430 m³
